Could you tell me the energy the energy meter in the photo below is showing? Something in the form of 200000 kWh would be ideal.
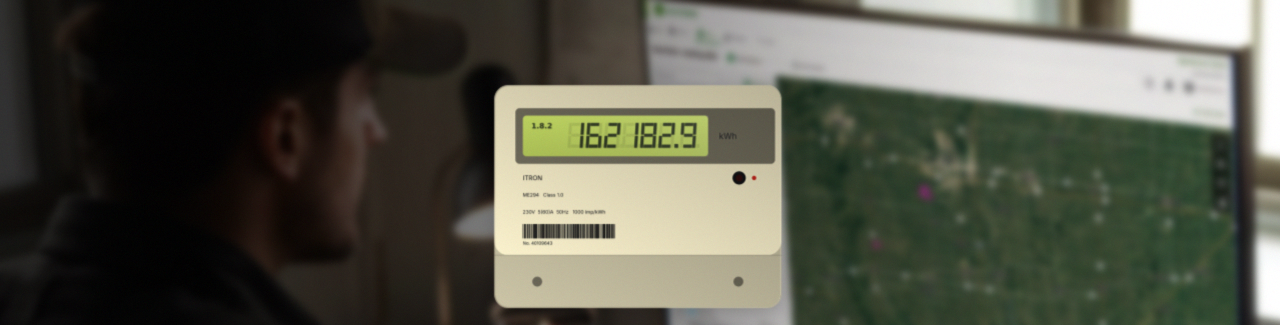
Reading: 162182.9 kWh
